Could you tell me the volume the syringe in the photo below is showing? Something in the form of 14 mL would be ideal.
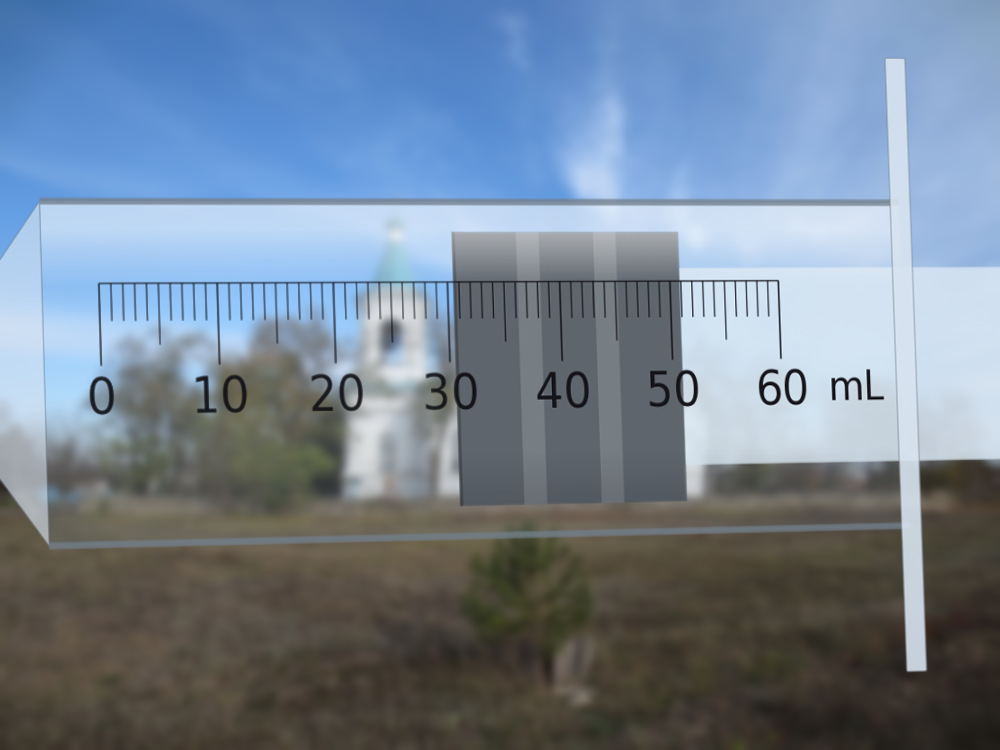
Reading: 30.5 mL
